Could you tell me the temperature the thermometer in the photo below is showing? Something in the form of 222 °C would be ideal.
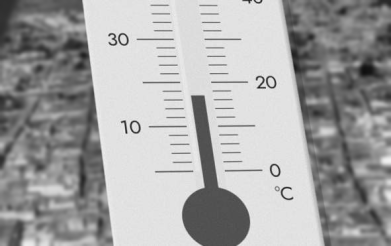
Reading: 17 °C
